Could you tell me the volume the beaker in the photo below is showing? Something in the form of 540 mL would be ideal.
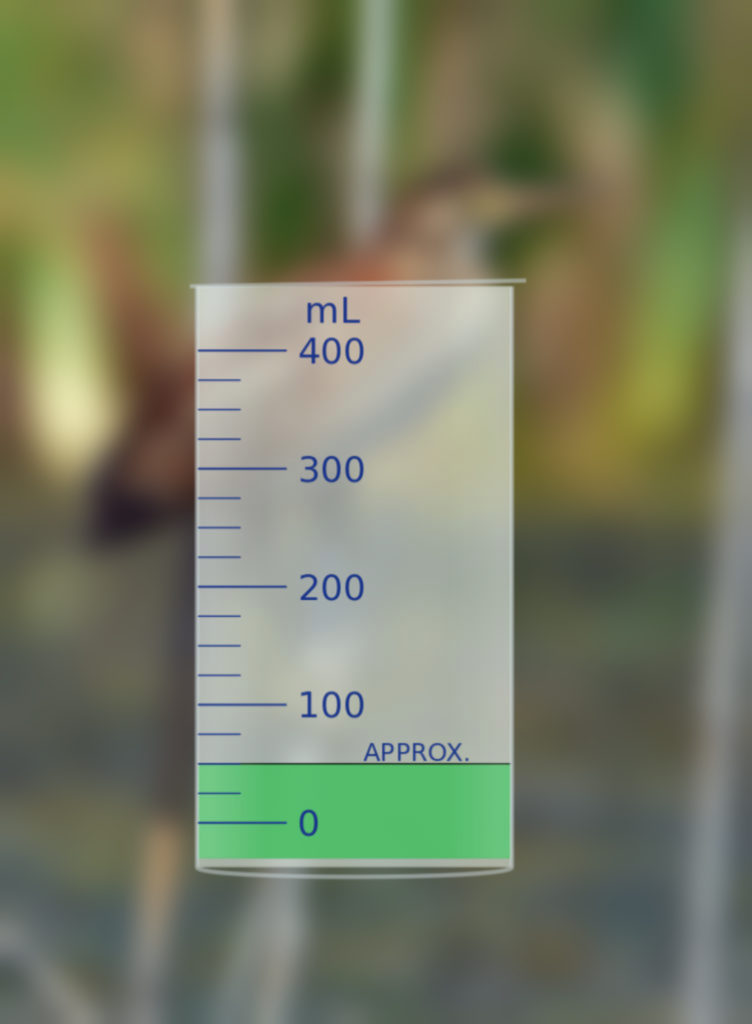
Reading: 50 mL
